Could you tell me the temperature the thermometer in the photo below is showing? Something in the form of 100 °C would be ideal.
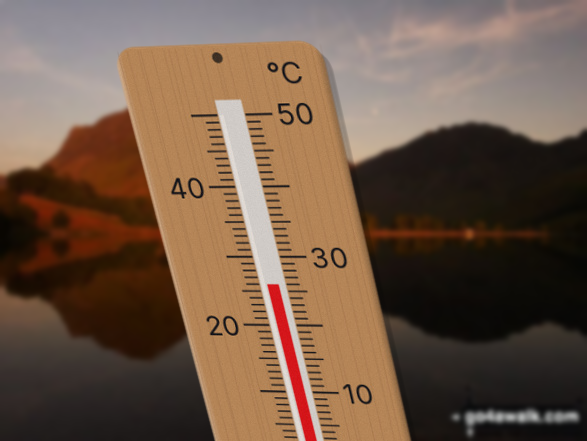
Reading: 26 °C
